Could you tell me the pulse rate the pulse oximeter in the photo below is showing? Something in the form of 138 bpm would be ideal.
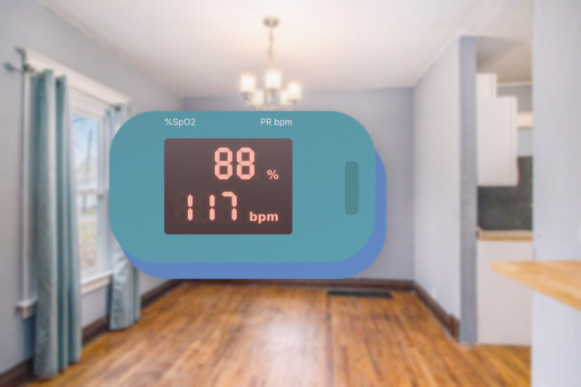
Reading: 117 bpm
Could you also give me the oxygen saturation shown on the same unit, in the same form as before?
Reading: 88 %
